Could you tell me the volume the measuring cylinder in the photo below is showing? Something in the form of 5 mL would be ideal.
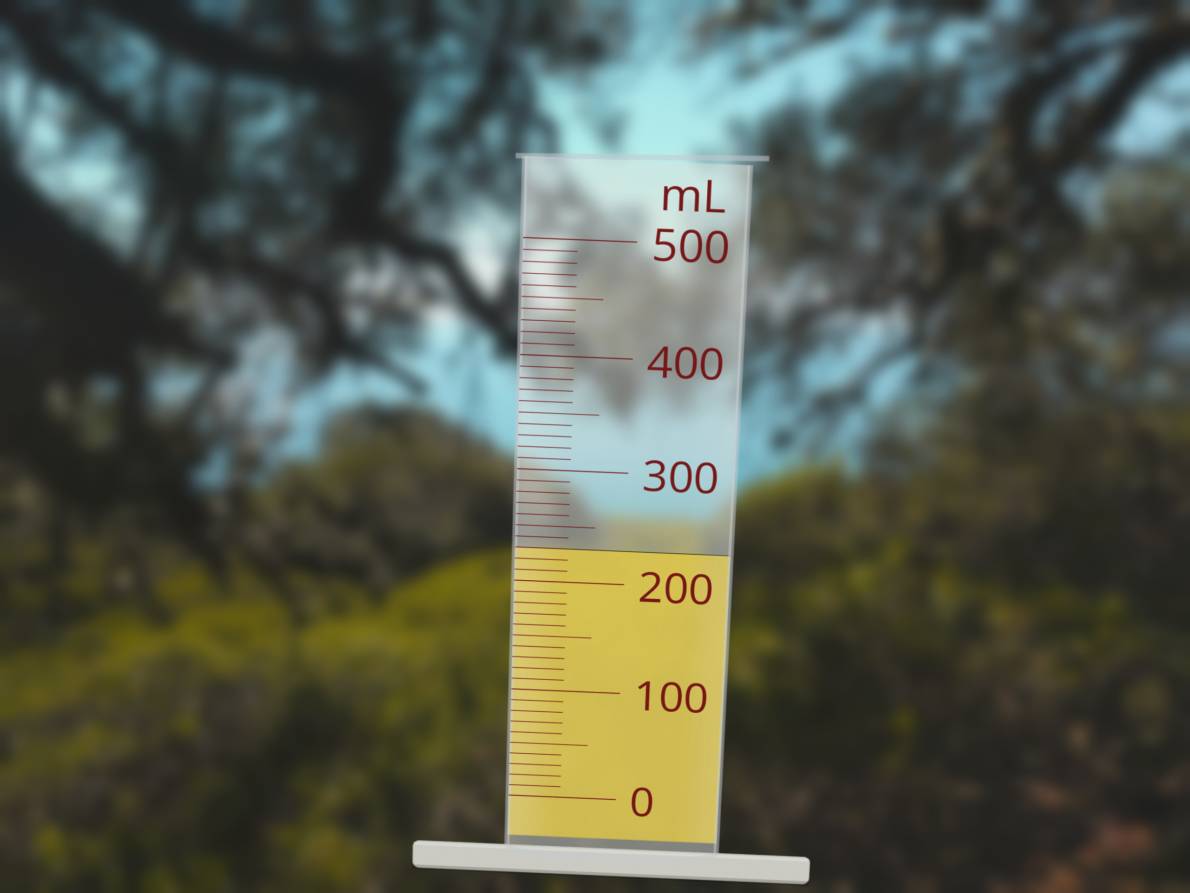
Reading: 230 mL
